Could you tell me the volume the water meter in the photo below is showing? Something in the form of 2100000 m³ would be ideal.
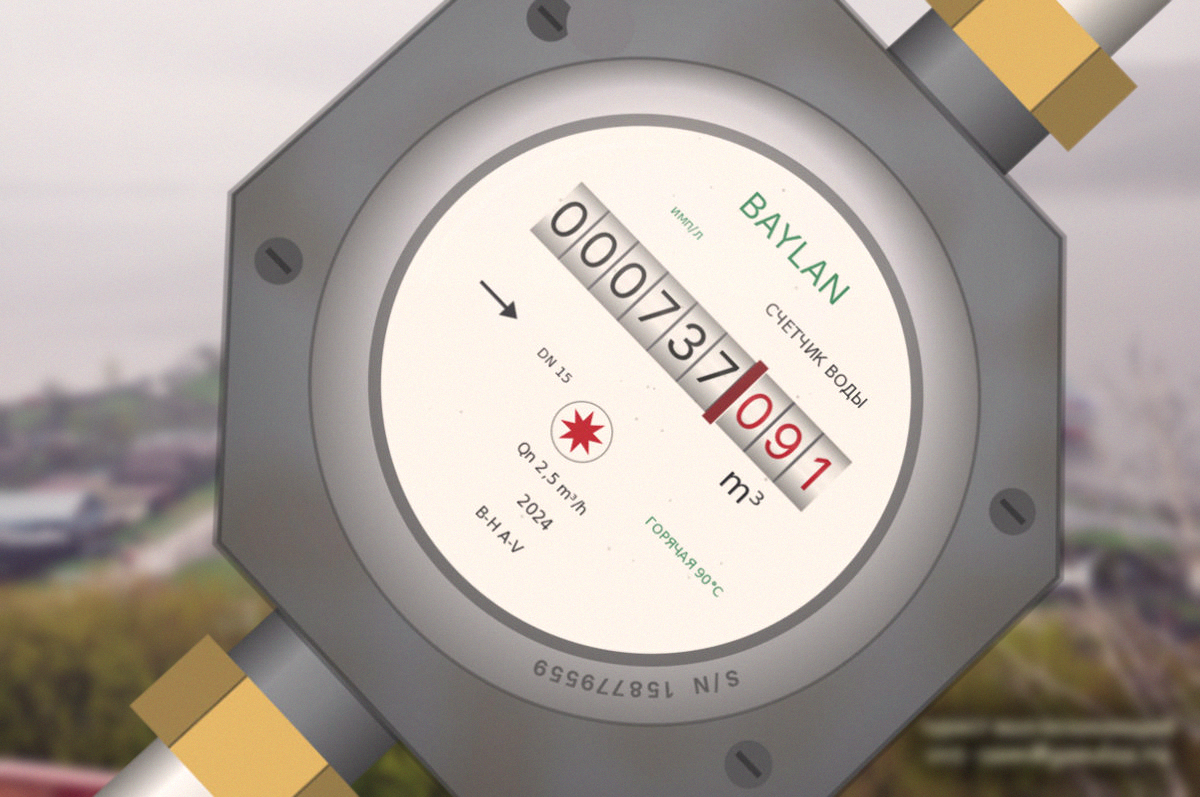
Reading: 737.091 m³
